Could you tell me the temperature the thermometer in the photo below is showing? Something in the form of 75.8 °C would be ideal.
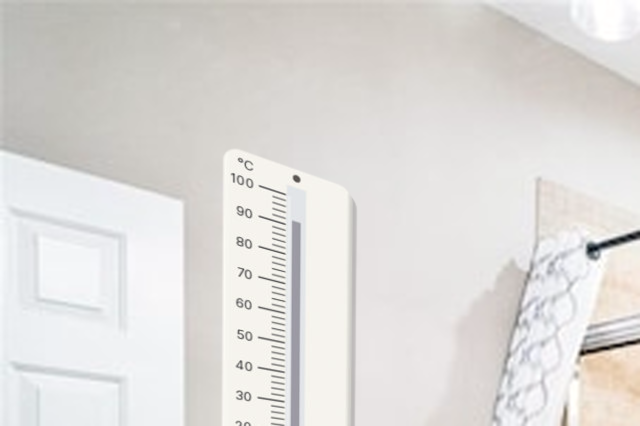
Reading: 92 °C
